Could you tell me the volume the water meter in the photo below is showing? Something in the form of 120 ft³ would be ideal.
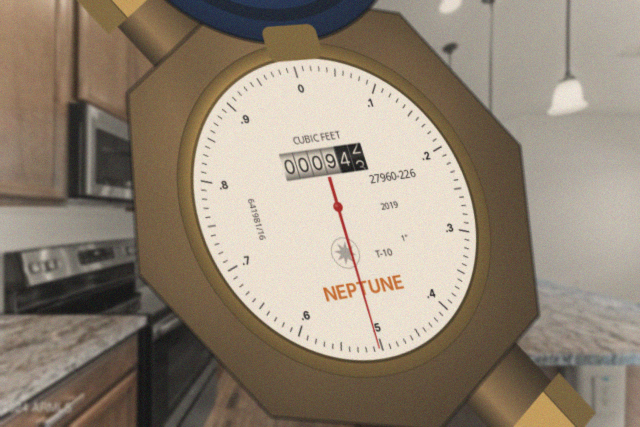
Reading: 942.50 ft³
